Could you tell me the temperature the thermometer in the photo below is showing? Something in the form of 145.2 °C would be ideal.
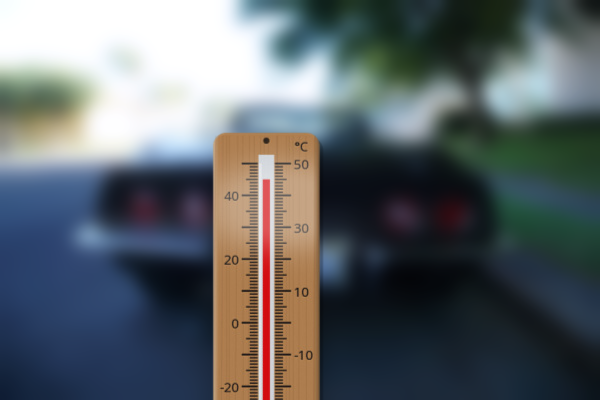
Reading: 45 °C
